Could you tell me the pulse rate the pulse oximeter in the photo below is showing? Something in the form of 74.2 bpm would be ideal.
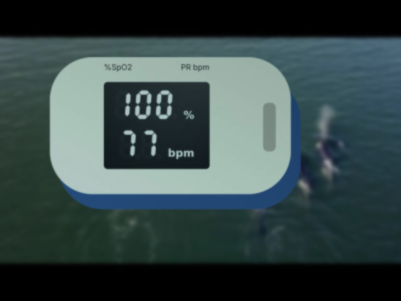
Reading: 77 bpm
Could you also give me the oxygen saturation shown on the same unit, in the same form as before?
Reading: 100 %
